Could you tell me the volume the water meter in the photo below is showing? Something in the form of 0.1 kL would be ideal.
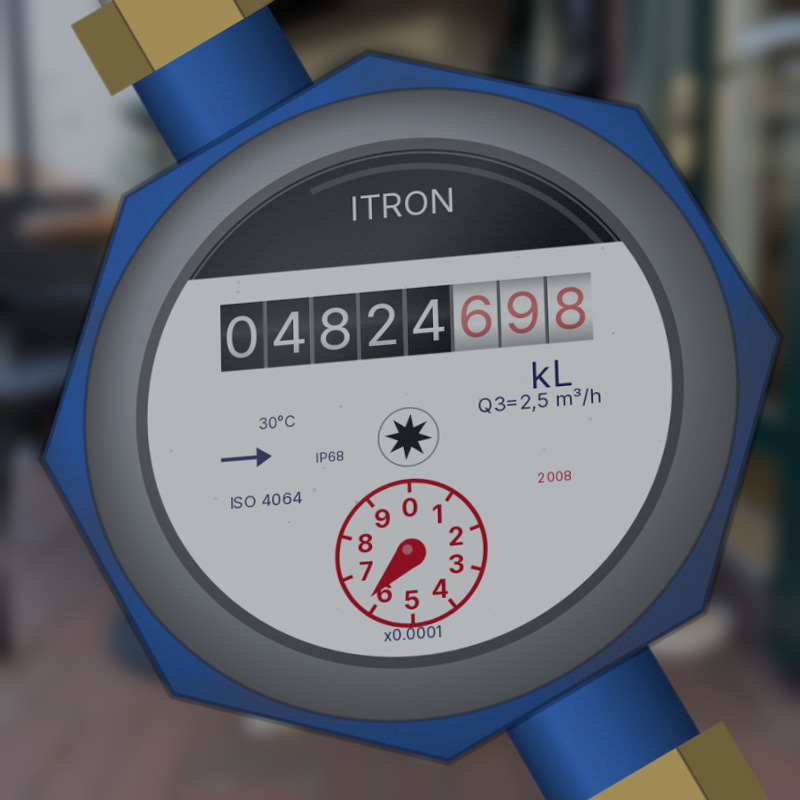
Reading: 4824.6986 kL
